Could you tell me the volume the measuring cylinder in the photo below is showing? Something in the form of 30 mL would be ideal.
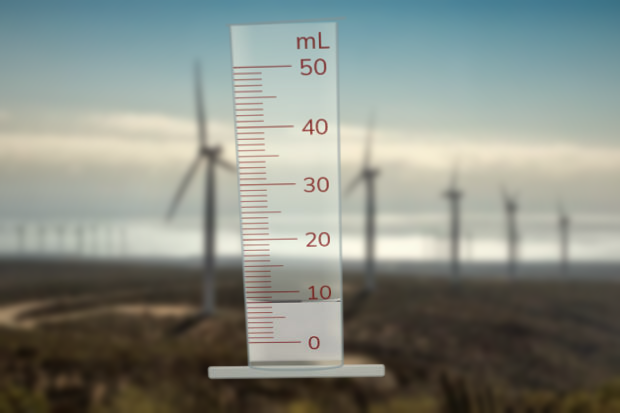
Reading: 8 mL
